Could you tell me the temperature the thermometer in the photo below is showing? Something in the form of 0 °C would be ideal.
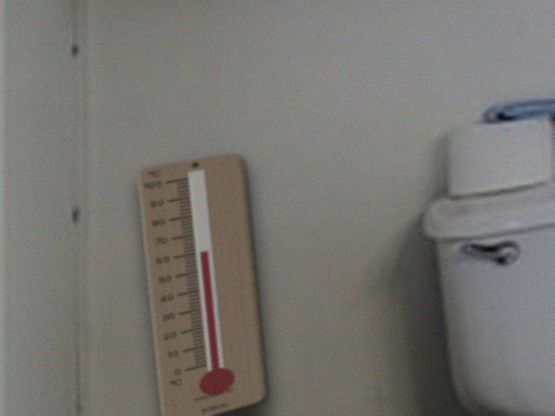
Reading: 60 °C
